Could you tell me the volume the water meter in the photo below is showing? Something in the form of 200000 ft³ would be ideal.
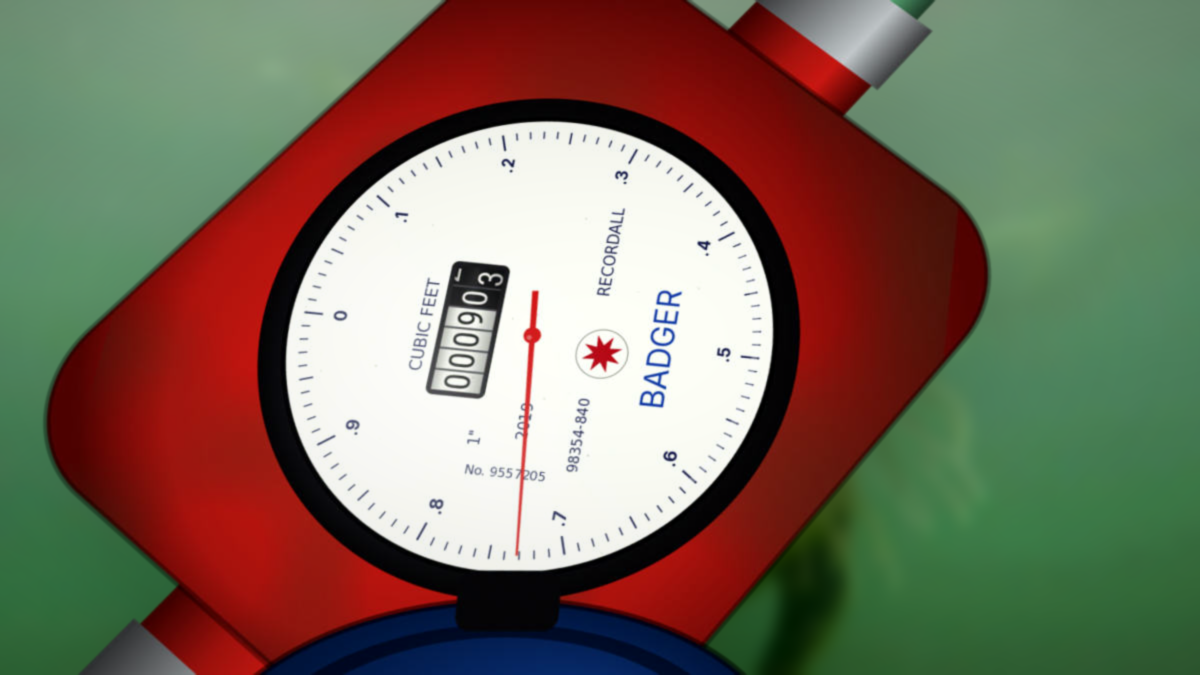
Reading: 902.73 ft³
